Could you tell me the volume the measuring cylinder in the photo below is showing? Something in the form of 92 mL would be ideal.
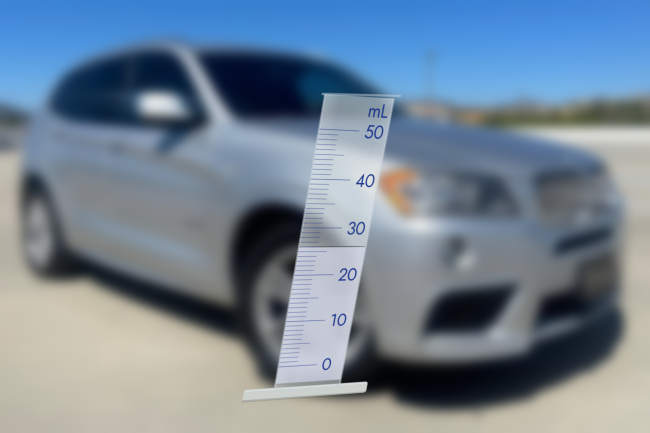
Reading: 26 mL
